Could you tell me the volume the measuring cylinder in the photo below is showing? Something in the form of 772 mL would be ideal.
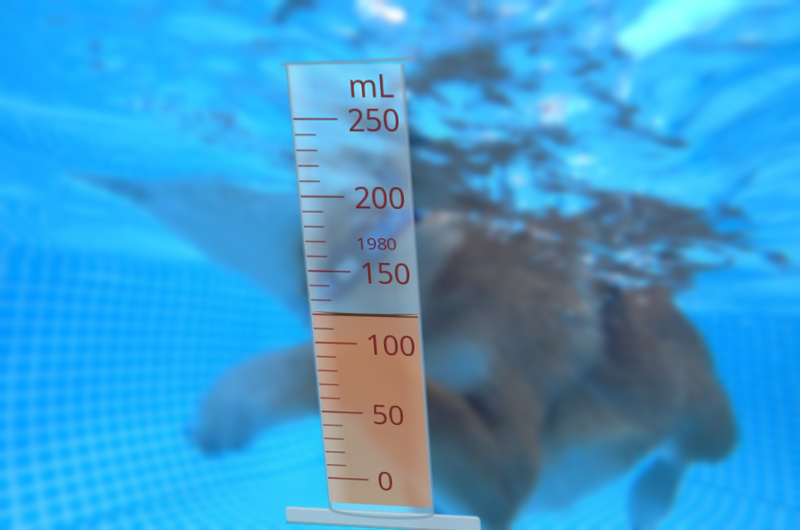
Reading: 120 mL
